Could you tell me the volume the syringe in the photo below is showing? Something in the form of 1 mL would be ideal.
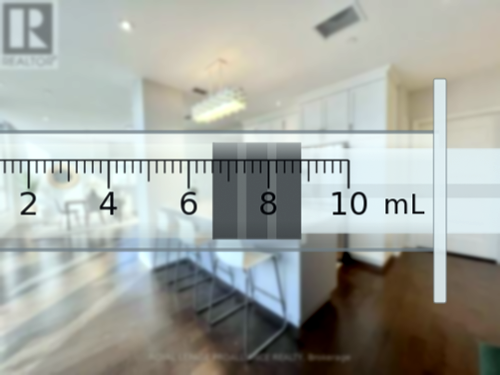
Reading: 6.6 mL
